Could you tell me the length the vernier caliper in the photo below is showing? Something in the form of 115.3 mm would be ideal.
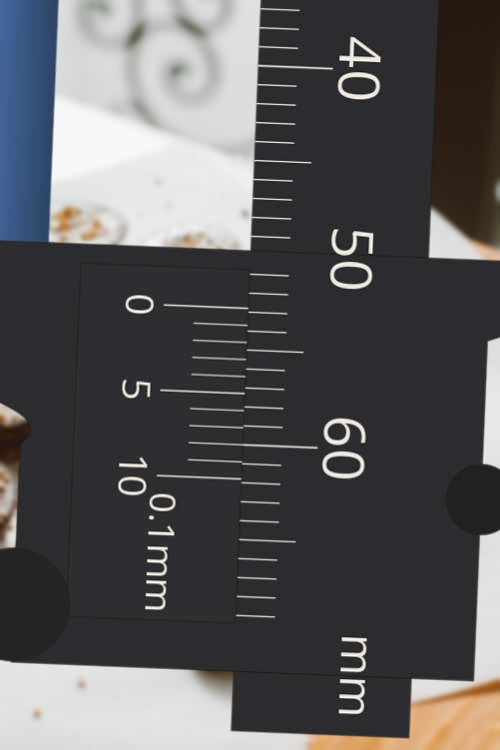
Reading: 52.8 mm
